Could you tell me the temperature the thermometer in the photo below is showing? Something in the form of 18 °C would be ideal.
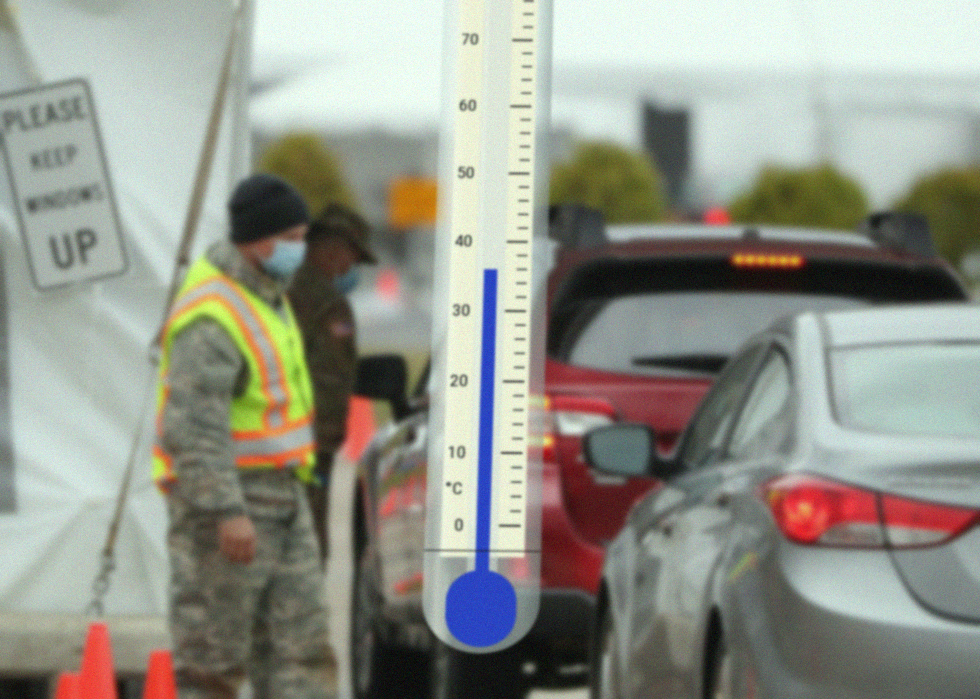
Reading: 36 °C
